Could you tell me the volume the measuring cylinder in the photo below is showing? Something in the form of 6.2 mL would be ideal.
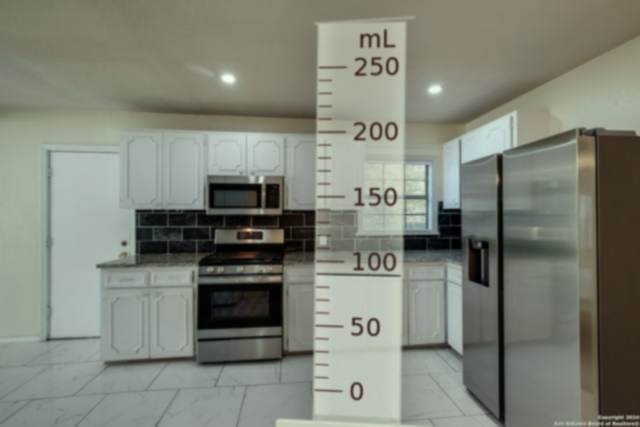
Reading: 90 mL
